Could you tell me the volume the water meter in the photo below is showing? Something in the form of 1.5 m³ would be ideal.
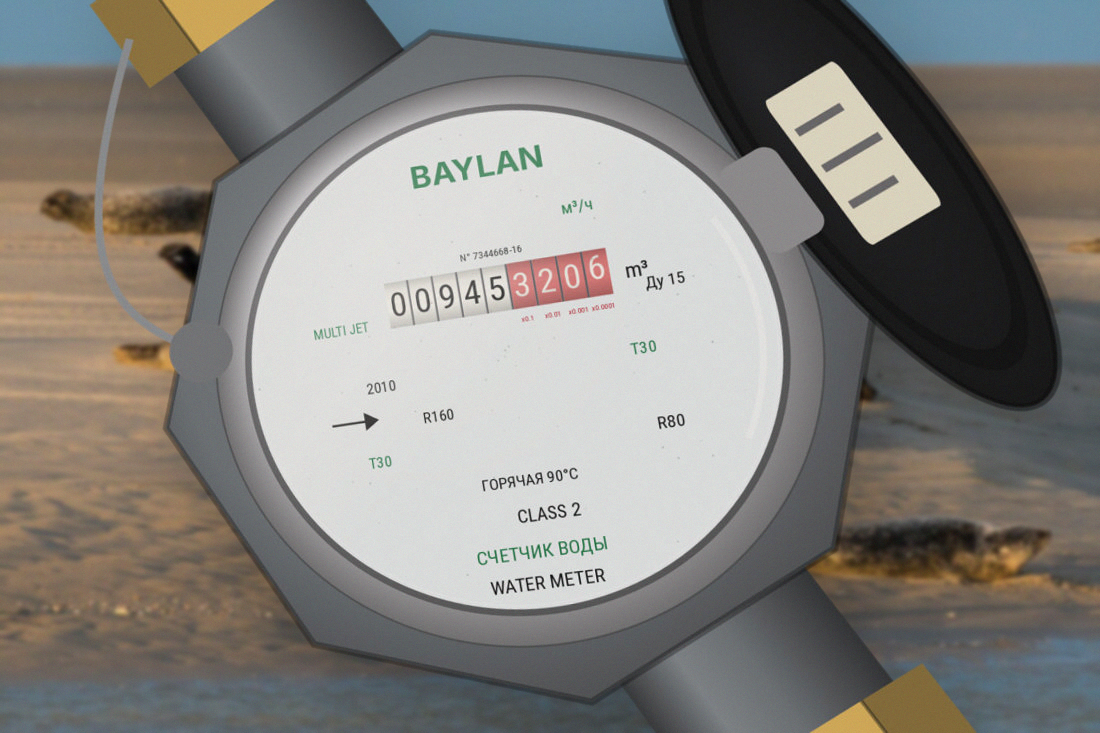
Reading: 945.3206 m³
